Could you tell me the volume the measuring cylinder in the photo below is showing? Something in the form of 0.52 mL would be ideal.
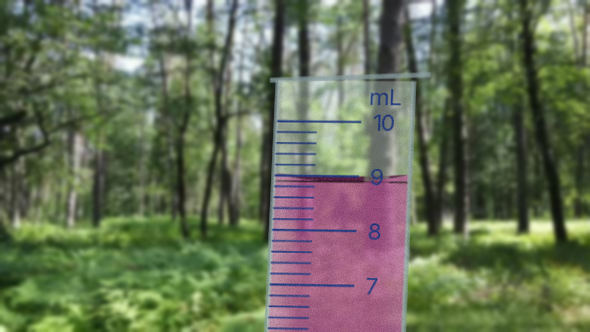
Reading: 8.9 mL
